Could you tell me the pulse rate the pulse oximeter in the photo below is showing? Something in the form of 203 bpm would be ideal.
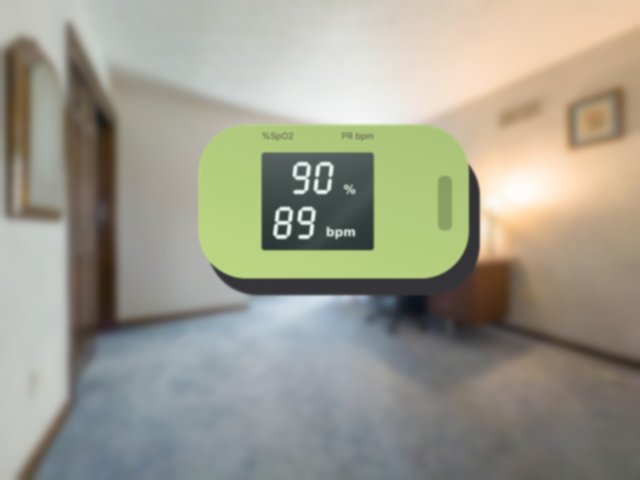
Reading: 89 bpm
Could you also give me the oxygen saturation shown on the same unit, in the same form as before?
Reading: 90 %
